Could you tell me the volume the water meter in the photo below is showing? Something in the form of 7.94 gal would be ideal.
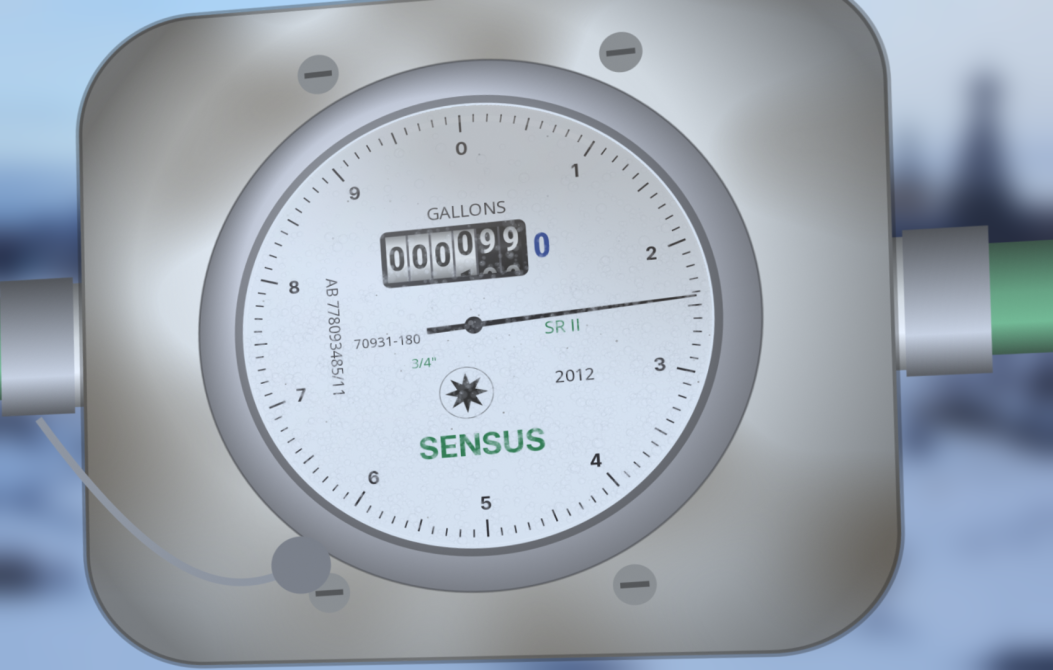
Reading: 992.4 gal
